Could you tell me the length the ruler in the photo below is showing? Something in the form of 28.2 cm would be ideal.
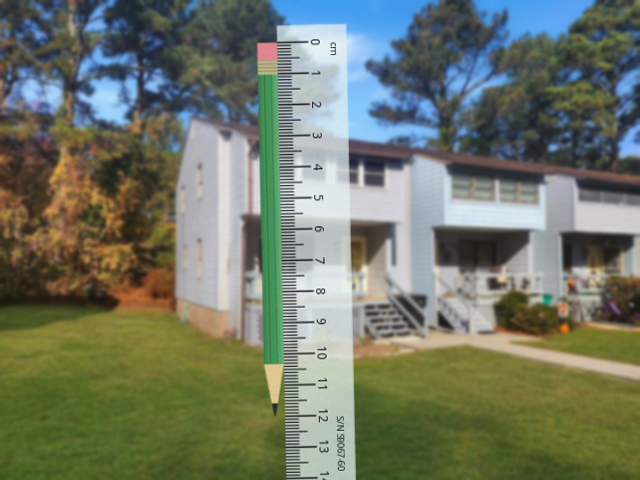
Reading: 12 cm
